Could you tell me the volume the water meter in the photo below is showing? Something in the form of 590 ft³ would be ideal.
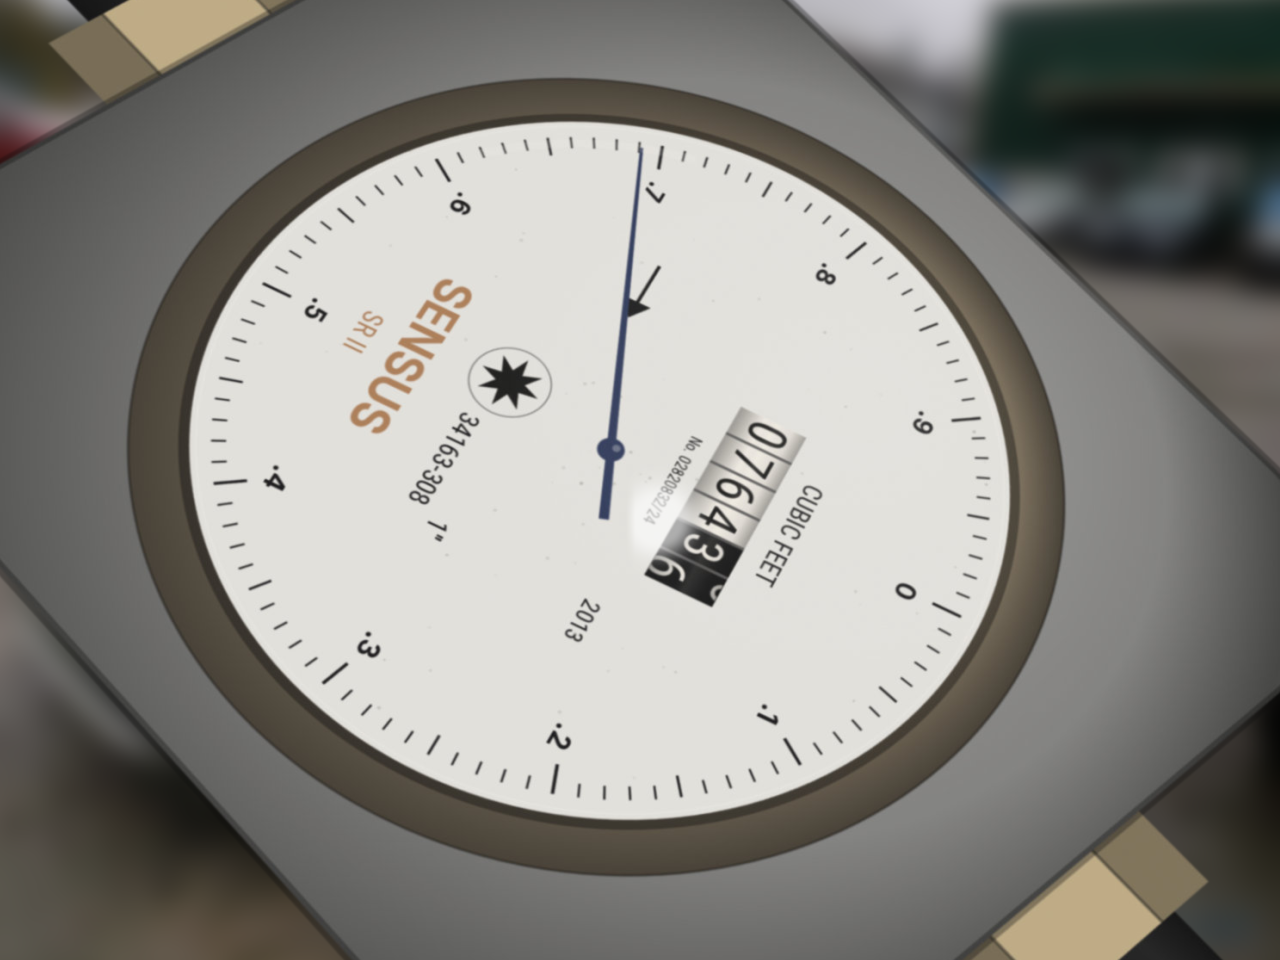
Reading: 76435.69 ft³
